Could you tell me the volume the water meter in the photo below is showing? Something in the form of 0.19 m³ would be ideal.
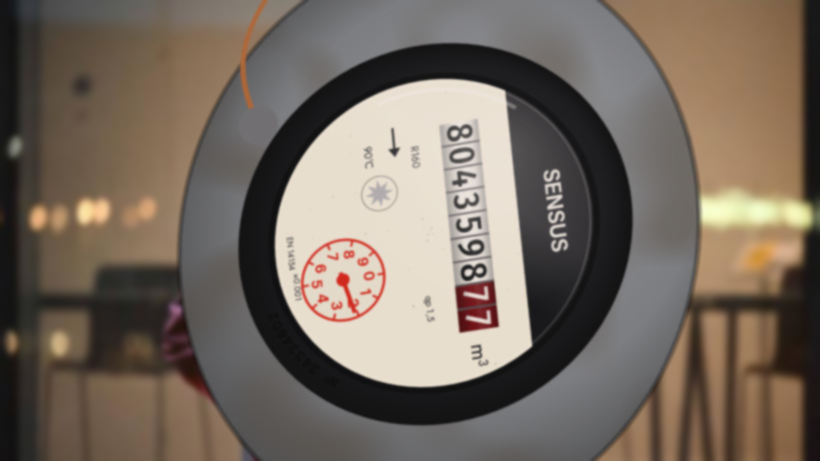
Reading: 8043598.772 m³
